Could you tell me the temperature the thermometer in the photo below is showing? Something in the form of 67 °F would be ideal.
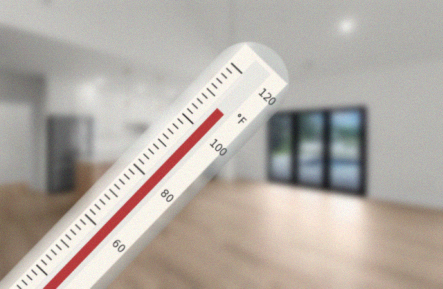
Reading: 108 °F
